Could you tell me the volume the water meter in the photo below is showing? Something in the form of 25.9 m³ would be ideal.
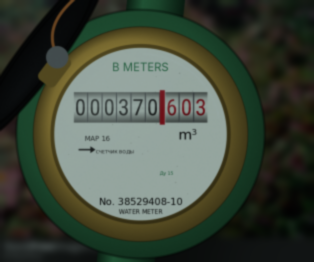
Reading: 370.603 m³
